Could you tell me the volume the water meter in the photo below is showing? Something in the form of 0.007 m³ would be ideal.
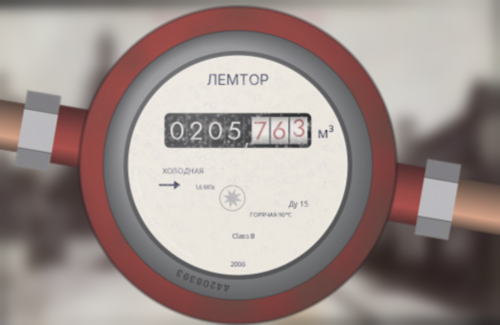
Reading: 205.763 m³
